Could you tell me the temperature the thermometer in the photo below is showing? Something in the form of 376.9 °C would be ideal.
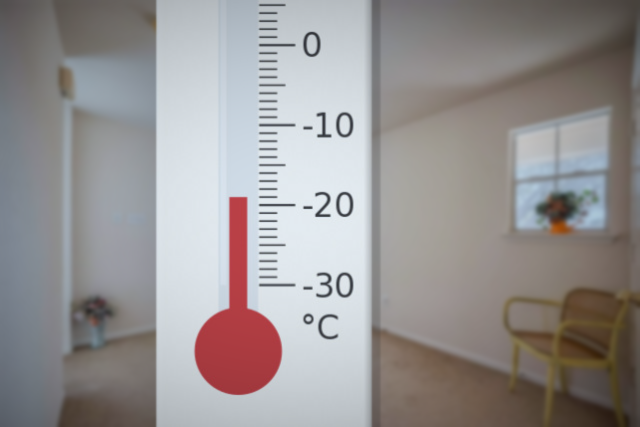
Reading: -19 °C
